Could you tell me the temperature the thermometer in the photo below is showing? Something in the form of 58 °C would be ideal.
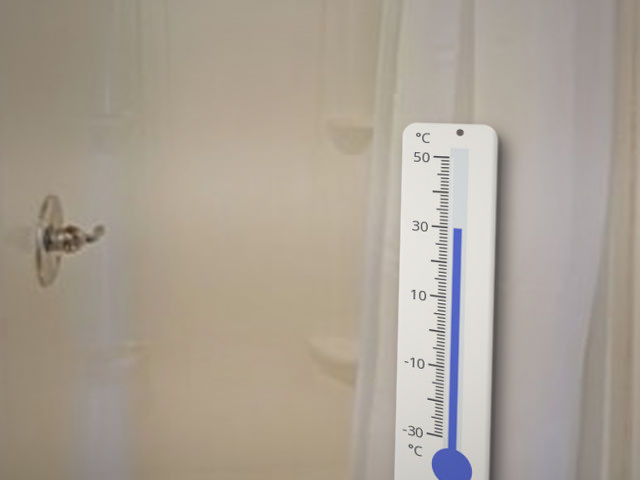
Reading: 30 °C
